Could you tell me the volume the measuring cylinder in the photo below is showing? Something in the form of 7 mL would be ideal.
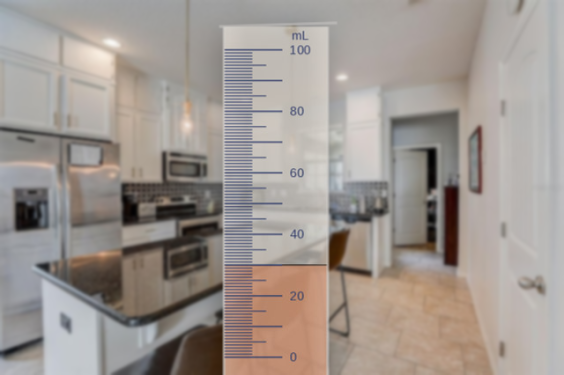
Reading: 30 mL
